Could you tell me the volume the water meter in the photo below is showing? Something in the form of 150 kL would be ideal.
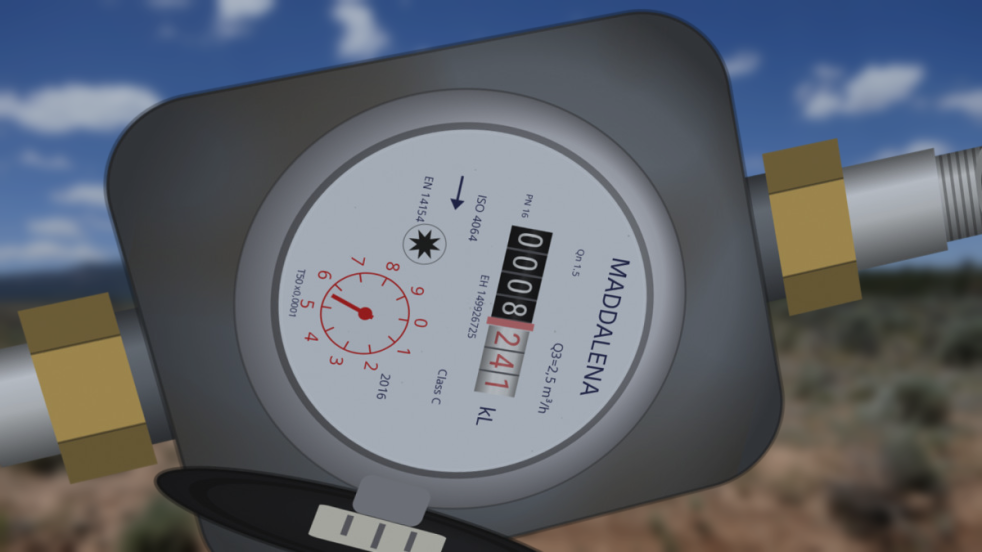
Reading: 8.2415 kL
